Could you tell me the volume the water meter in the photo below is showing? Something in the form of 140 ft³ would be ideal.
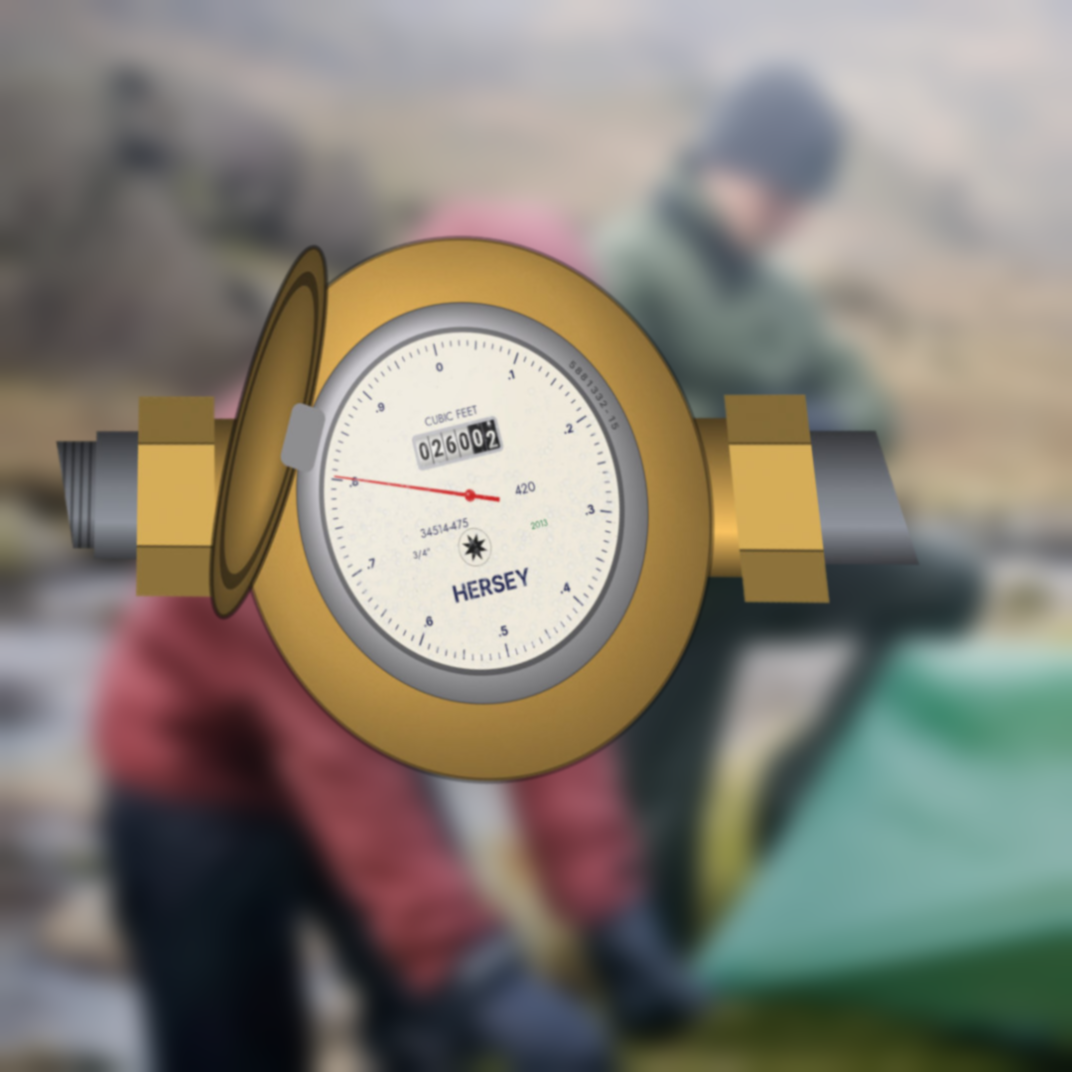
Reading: 26001.80 ft³
